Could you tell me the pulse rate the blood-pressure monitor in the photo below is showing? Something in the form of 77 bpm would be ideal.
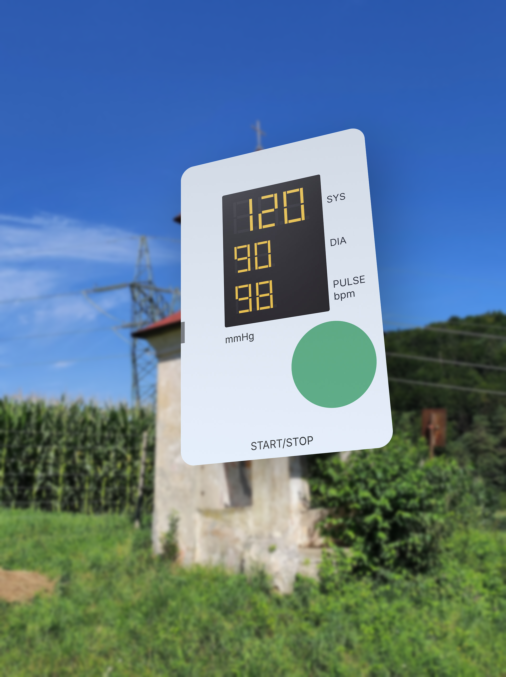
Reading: 98 bpm
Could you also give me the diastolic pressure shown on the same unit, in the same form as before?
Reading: 90 mmHg
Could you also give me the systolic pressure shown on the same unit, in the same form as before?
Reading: 120 mmHg
